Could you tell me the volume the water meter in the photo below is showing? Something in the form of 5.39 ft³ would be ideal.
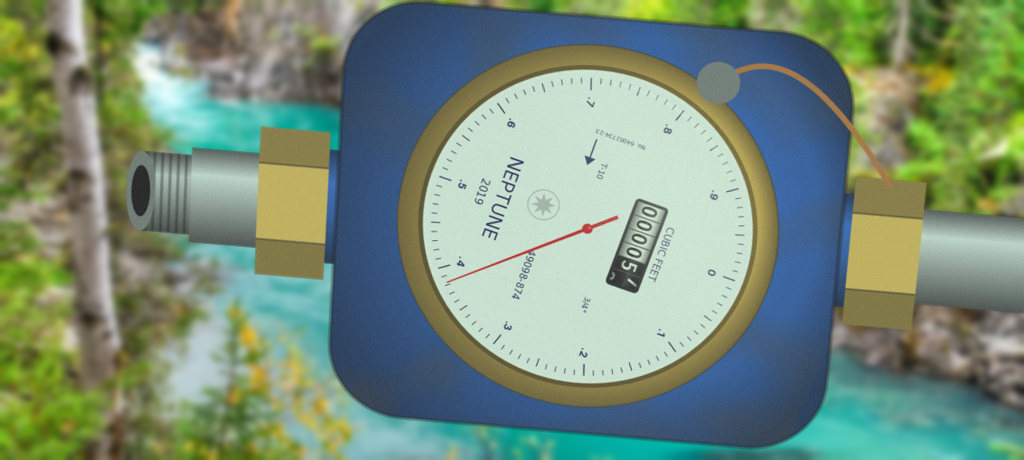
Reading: 57.38 ft³
